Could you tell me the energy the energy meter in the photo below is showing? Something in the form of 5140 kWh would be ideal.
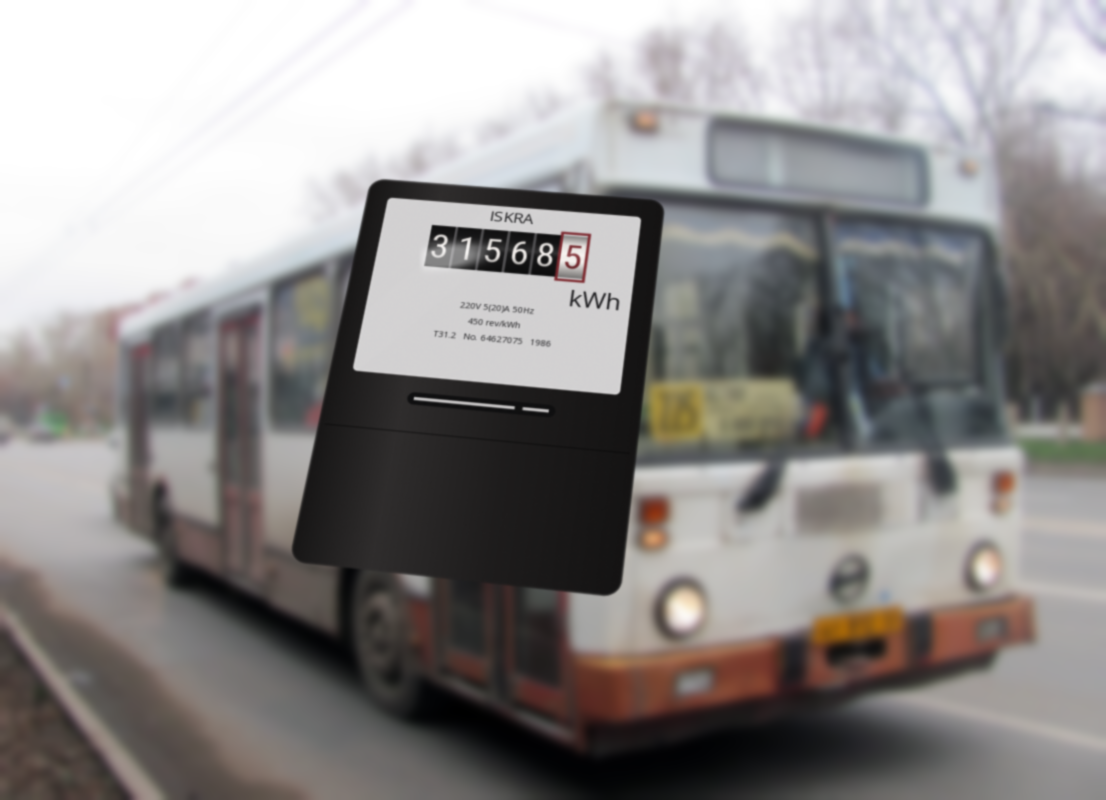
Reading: 31568.5 kWh
